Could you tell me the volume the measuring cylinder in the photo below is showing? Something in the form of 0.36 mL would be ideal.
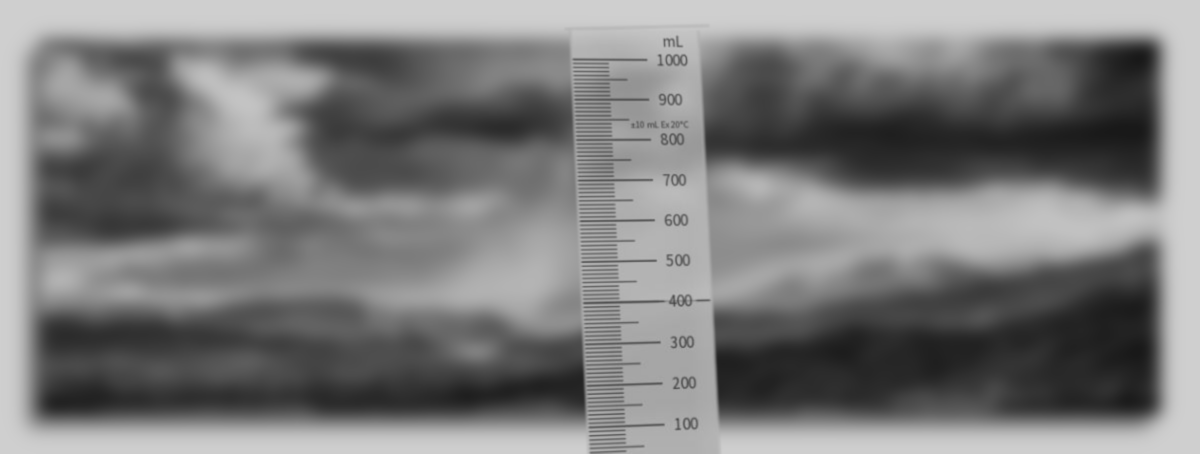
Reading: 400 mL
